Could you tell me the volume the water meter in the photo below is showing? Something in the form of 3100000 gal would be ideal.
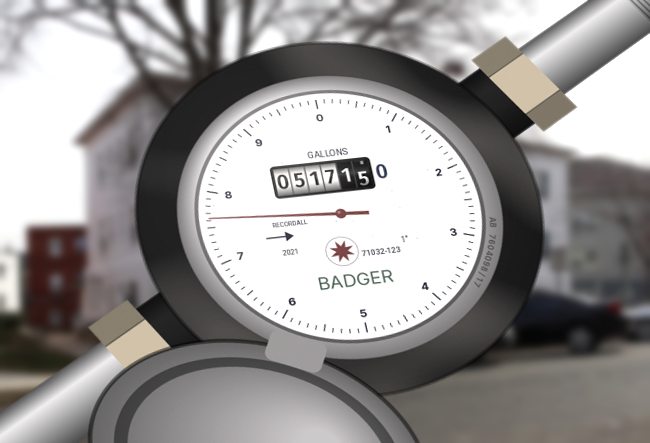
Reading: 517147.6 gal
